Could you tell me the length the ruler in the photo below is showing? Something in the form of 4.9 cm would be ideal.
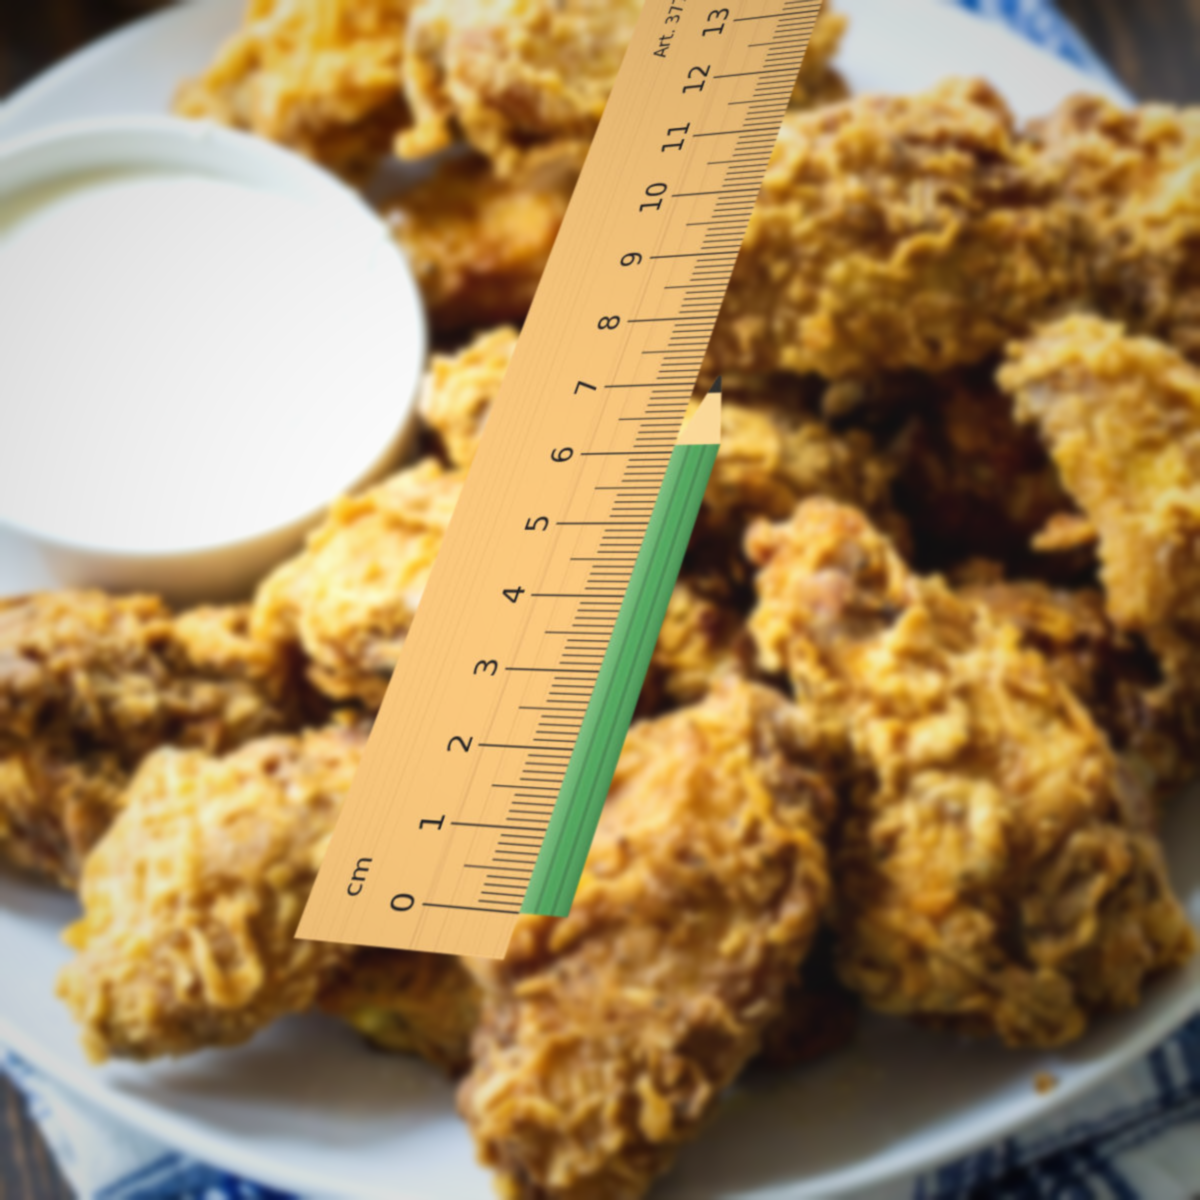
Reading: 7.1 cm
